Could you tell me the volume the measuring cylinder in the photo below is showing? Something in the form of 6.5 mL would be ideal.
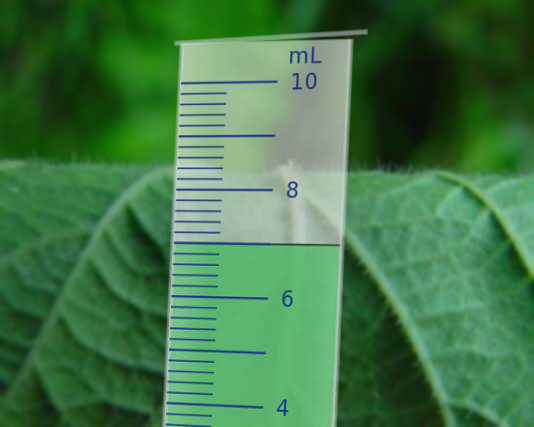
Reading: 7 mL
